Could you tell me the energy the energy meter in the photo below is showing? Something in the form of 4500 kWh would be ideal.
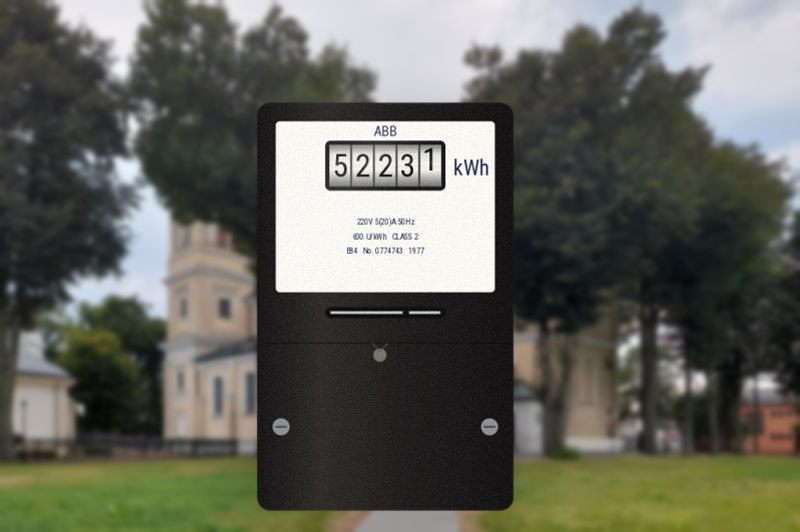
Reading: 52231 kWh
